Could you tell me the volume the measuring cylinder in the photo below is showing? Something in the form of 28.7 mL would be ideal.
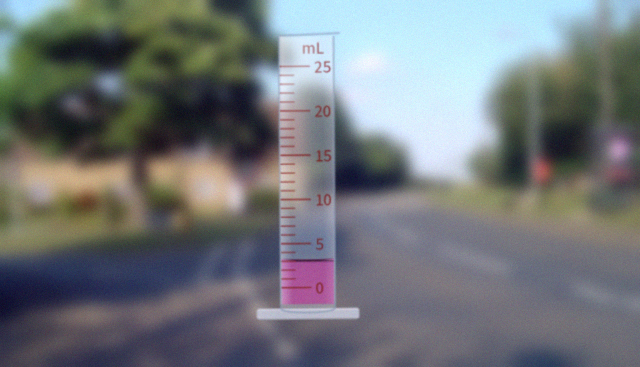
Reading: 3 mL
